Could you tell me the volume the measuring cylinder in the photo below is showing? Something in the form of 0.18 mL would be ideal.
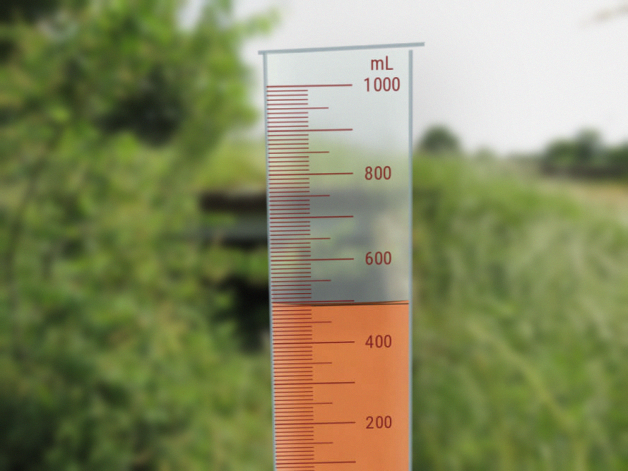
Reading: 490 mL
